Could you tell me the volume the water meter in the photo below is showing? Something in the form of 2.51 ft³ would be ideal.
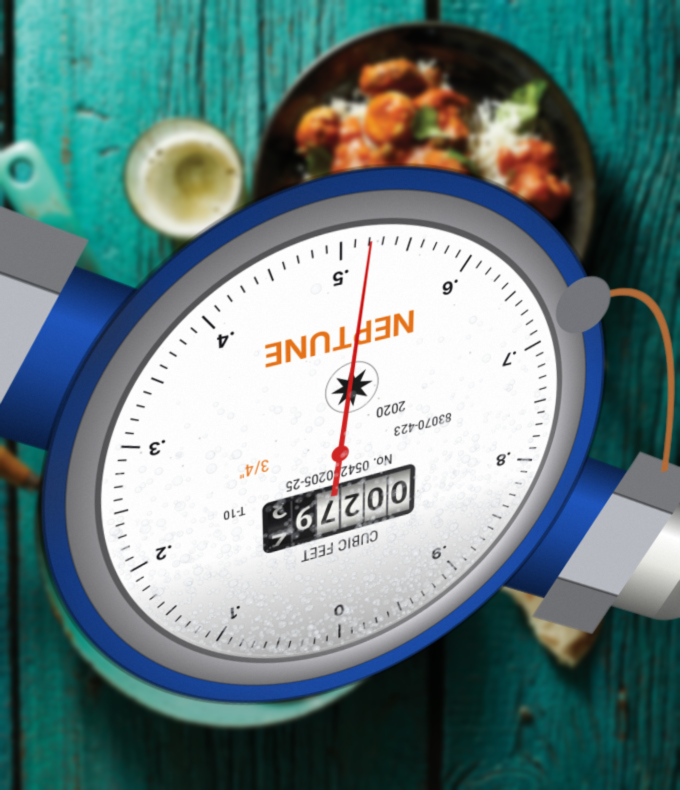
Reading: 2792.52 ft³
